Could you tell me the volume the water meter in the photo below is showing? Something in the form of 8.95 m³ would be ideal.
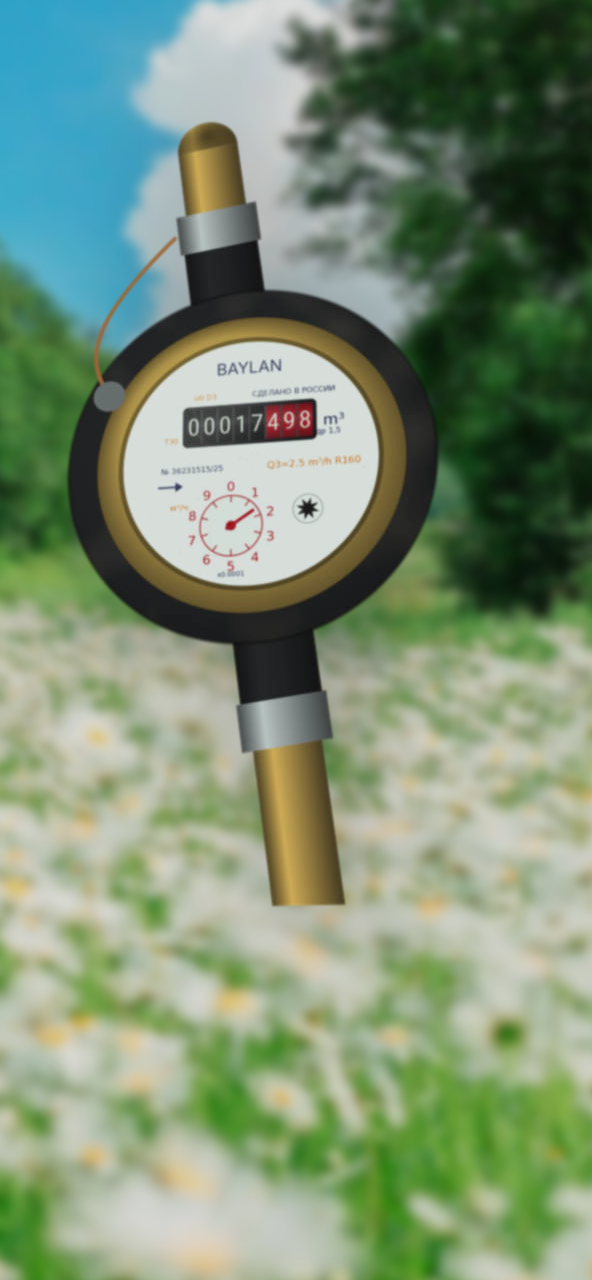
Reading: 17.4981 m³
